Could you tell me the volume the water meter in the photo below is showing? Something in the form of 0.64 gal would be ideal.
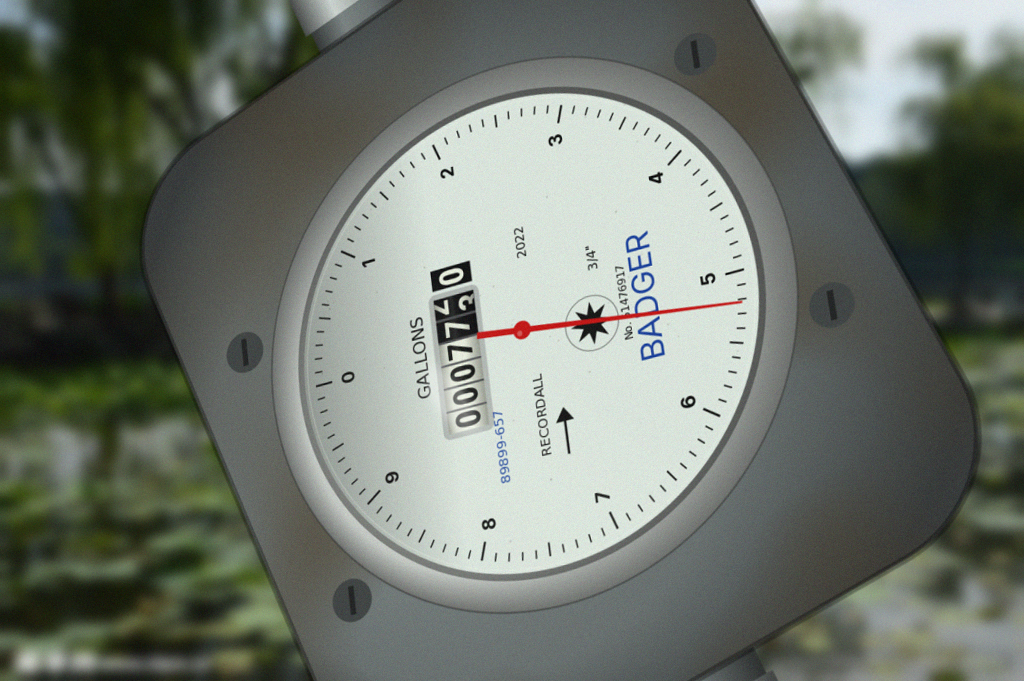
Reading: 7725.2 gal
